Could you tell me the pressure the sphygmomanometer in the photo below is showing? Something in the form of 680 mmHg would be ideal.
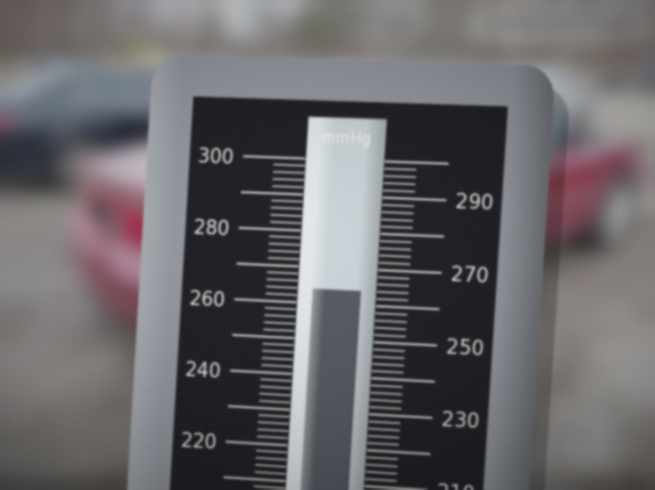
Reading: 264 mmHg
